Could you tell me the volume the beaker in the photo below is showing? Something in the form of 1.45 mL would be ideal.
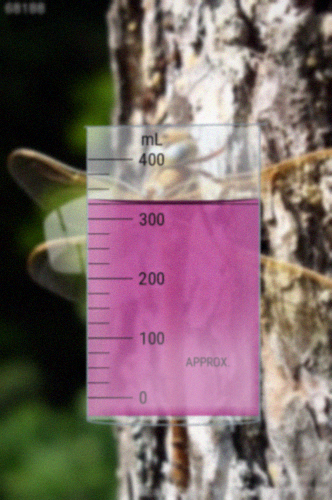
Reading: 325 mL
